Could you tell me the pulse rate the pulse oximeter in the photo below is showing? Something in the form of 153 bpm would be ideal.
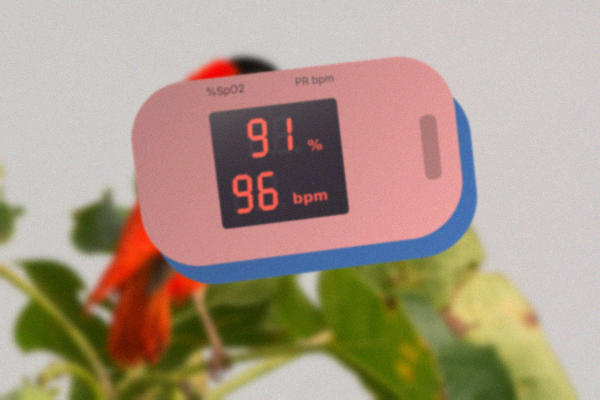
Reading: 96 bpm
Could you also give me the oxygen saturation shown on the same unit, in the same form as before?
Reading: 91 %
